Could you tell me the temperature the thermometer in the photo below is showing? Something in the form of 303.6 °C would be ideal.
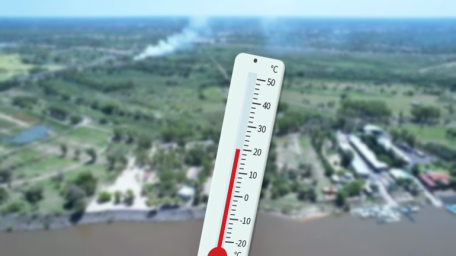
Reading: 20 °C
